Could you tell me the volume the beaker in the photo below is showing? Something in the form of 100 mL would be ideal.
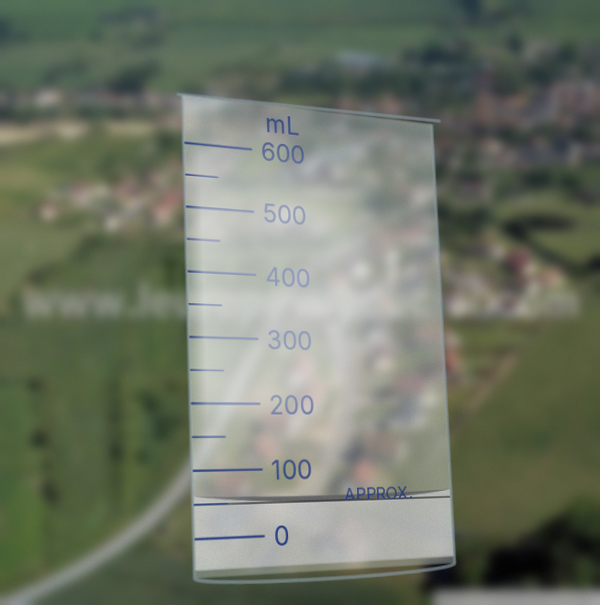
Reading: 50 mL
